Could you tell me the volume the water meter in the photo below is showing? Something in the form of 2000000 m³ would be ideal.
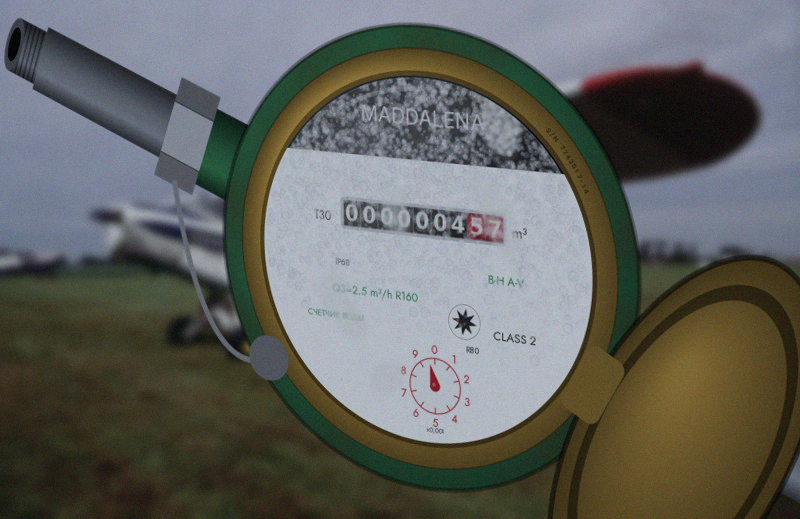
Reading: 4.569 m³
